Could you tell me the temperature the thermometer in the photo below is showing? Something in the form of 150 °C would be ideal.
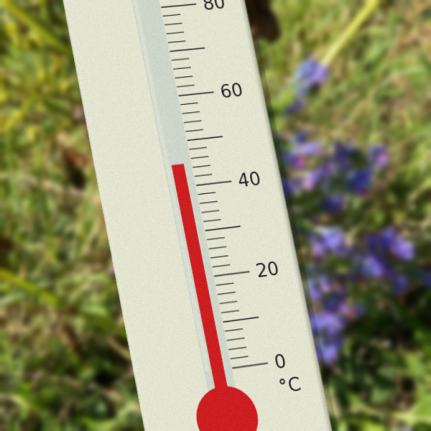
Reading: 45 °C
